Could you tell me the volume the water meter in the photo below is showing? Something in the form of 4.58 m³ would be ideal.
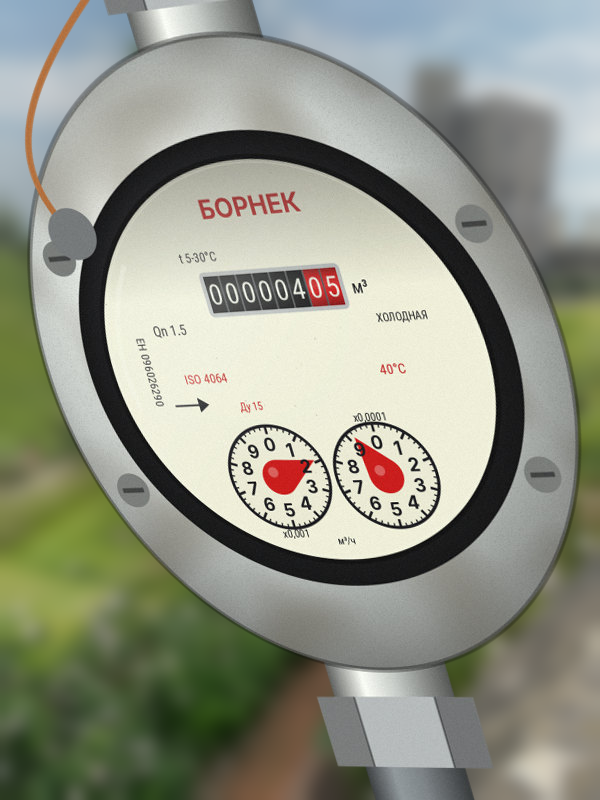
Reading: 4.0519 m³
